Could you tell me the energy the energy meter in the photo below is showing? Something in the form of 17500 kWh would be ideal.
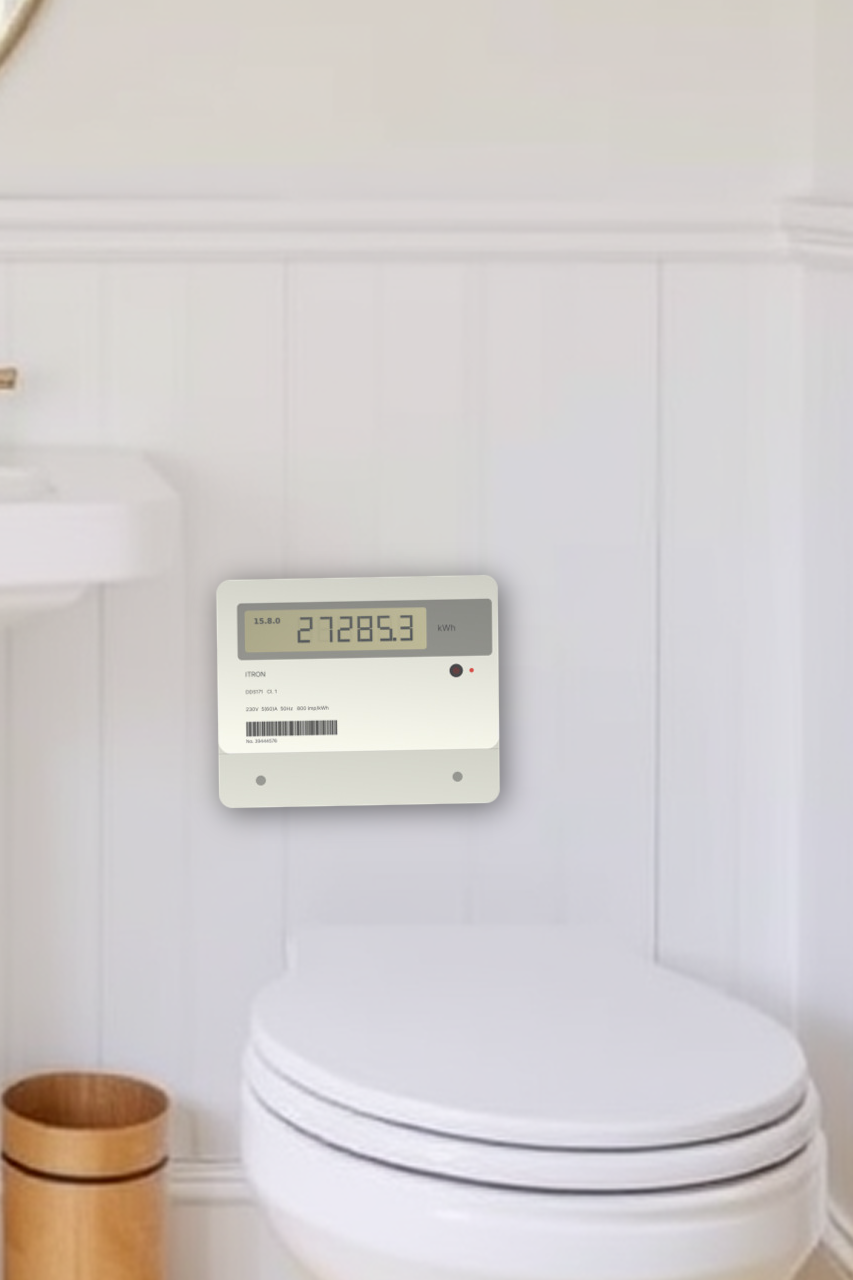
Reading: 27285.3 kWh
